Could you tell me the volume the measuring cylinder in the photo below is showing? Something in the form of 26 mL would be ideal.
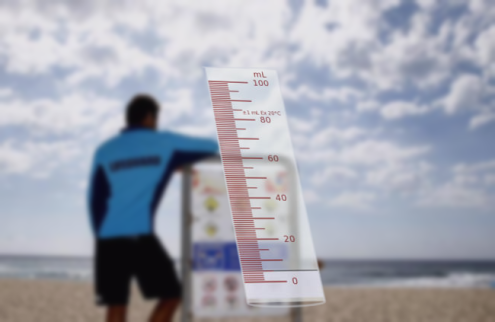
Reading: 5 mL
